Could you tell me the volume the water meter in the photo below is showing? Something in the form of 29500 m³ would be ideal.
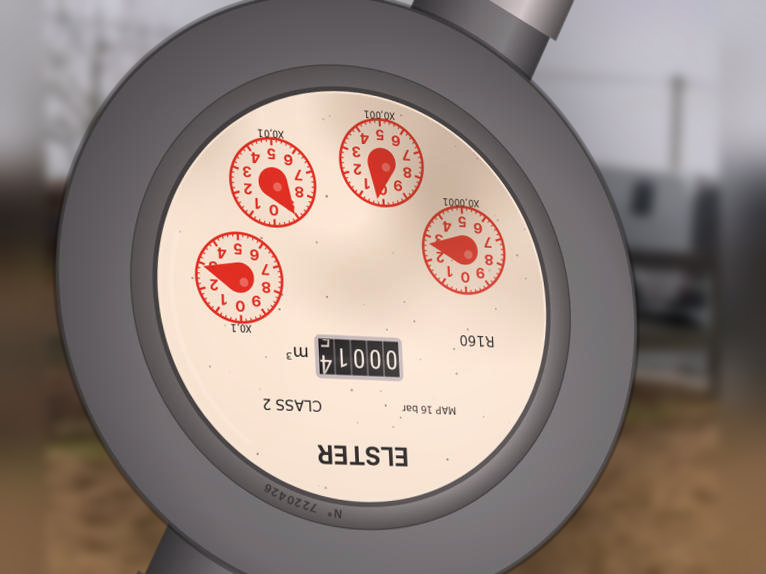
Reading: 14.2902 m³
